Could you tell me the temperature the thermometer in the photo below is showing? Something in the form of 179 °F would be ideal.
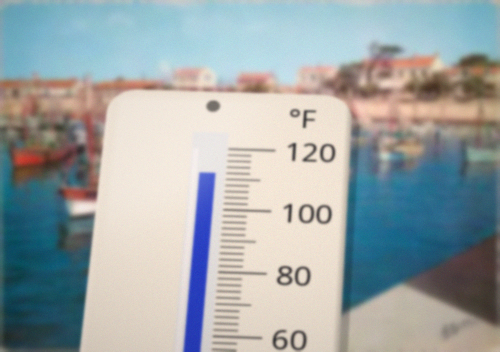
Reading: 112 °F
